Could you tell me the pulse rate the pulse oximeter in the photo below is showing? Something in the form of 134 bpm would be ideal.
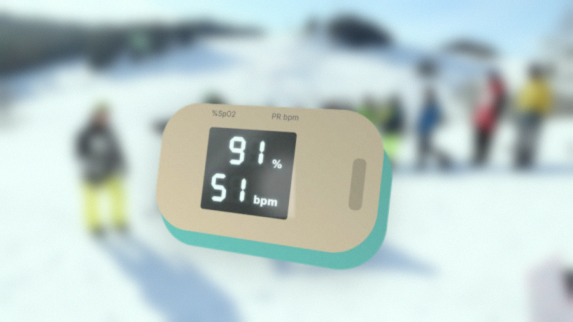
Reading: 51 bpm
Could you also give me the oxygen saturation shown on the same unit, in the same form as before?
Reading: 91 %
